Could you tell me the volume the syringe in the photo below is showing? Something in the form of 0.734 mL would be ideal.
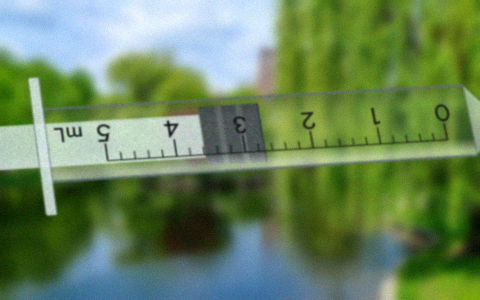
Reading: 2.7 mL
